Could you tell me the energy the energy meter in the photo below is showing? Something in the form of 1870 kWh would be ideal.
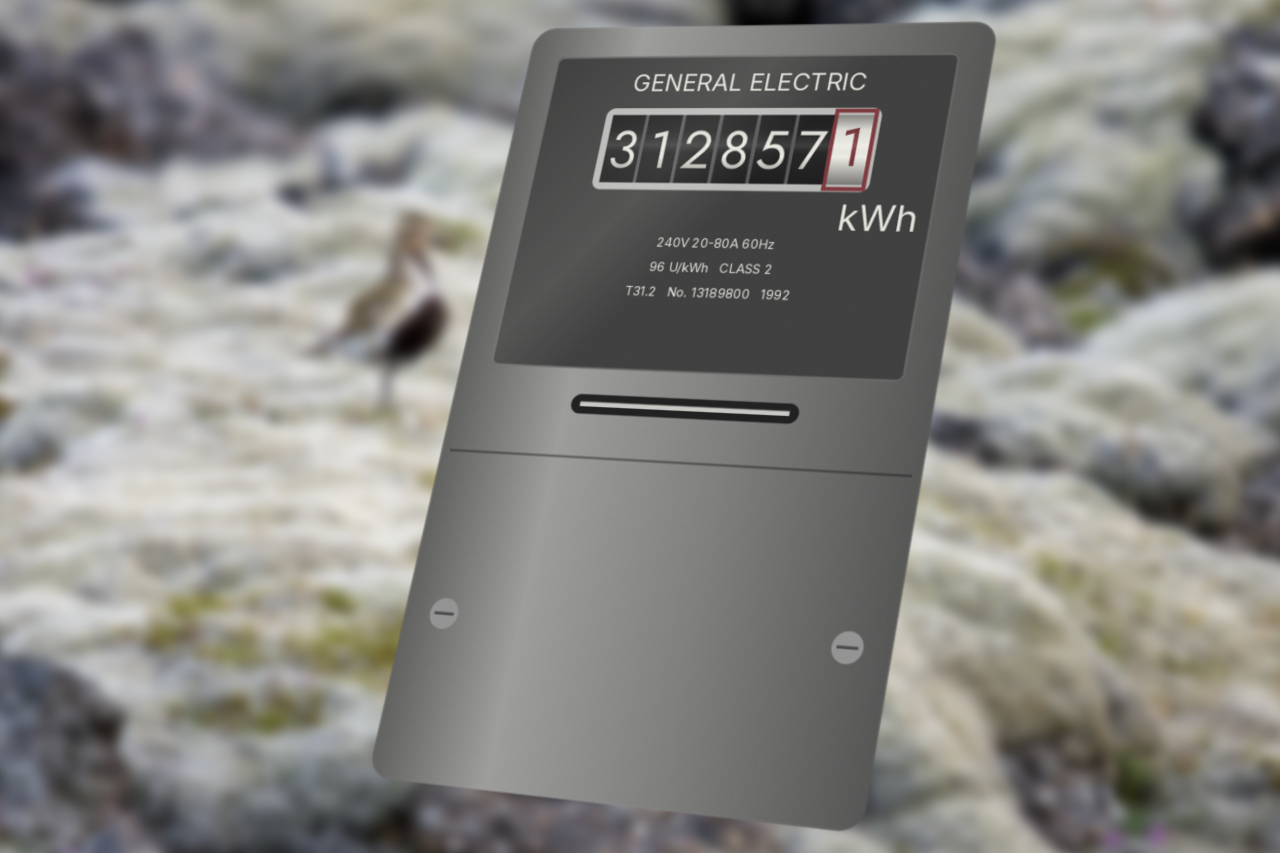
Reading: 312857.1 kWh
